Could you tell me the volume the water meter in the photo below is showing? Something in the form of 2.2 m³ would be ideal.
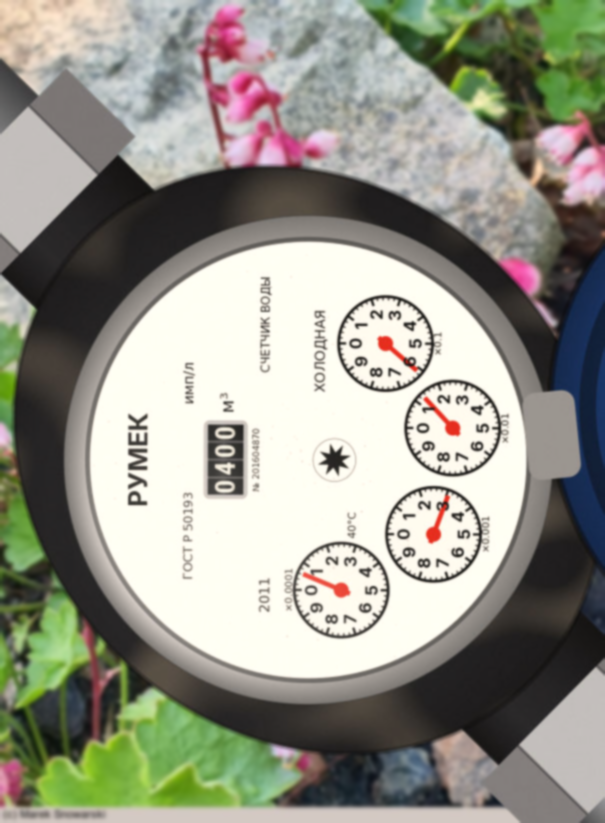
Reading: 400.6130 m³
